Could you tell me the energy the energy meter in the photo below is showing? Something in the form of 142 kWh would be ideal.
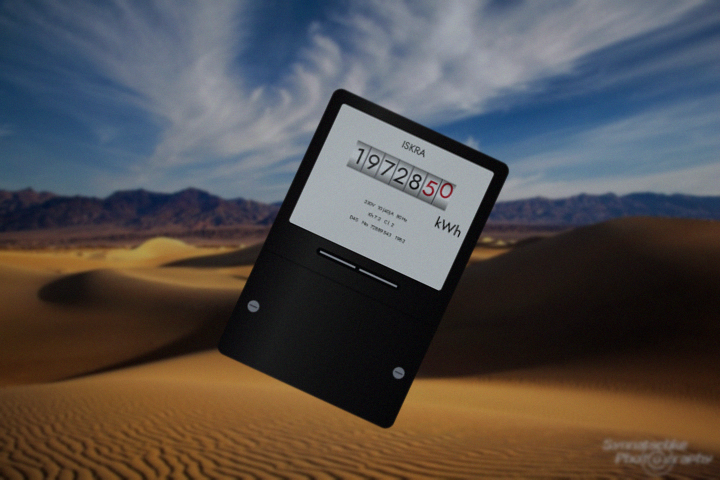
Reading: 19728.50 kWh
